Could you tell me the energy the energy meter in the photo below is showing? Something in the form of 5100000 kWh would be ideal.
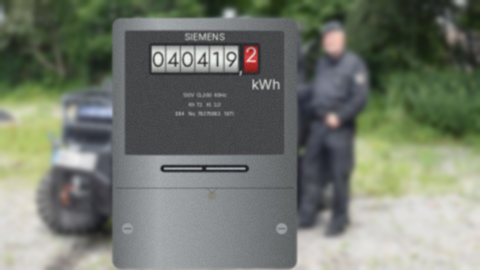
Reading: 40419.2 kWh
